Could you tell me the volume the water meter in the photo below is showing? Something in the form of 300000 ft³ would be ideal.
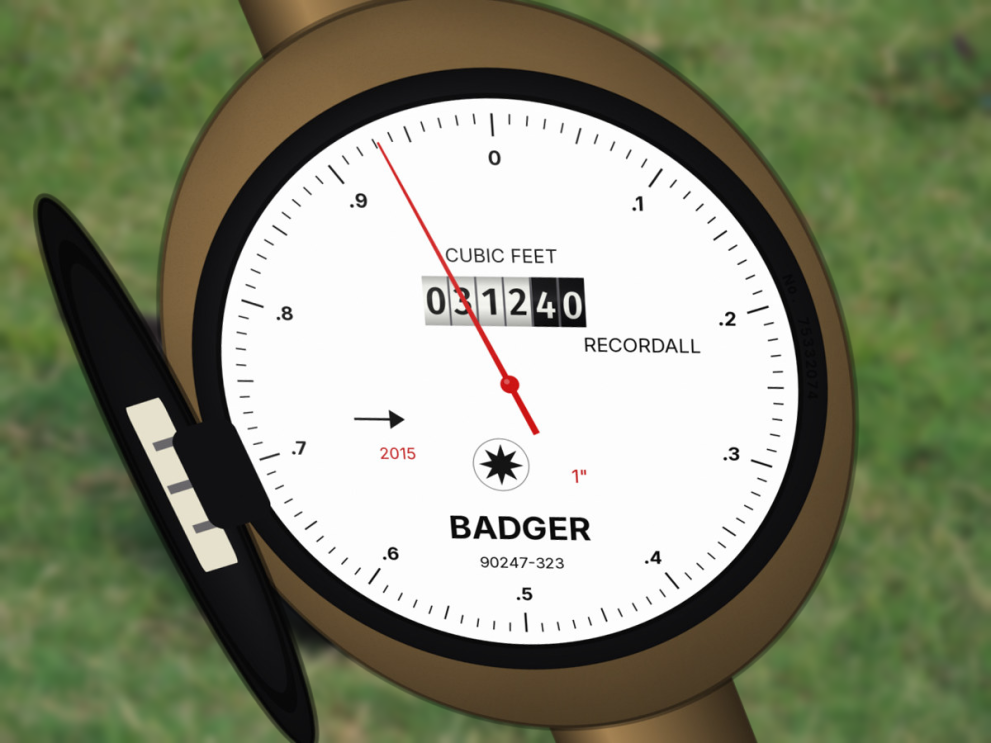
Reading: 31239.93 ft³
